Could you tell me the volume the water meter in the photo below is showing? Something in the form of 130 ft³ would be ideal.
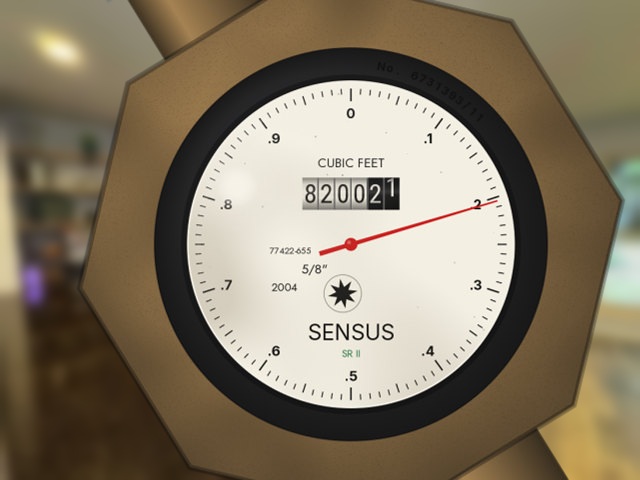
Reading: 820021.20 ft³
